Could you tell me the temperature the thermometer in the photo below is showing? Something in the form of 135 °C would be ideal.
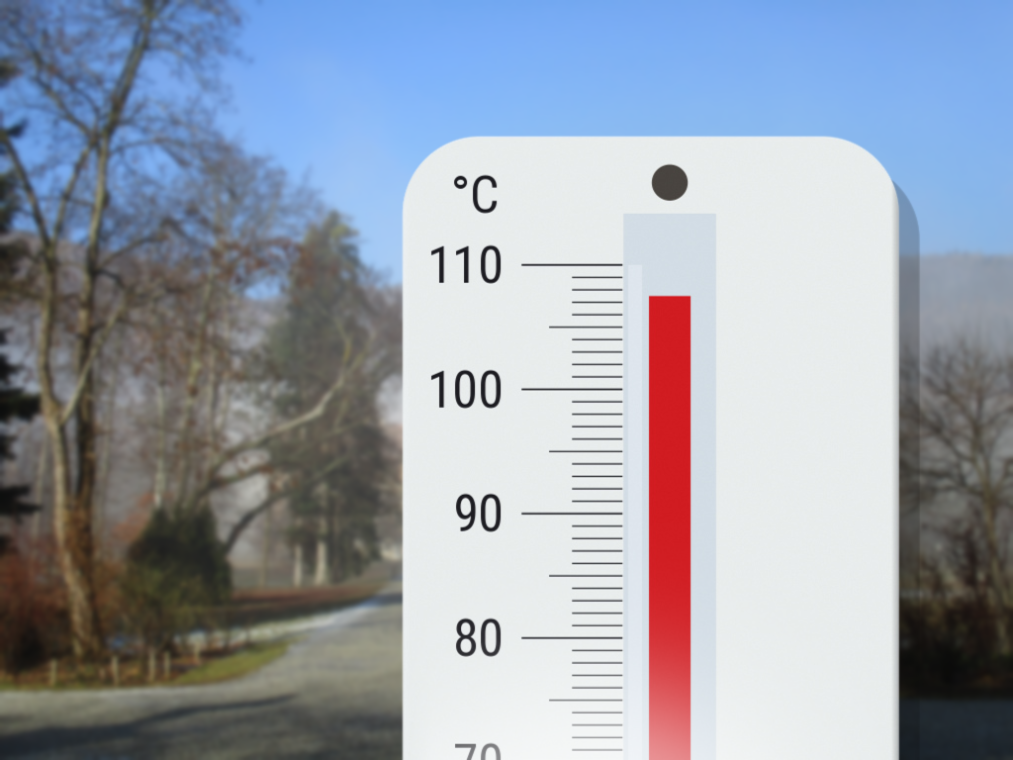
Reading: 107.5 °C
